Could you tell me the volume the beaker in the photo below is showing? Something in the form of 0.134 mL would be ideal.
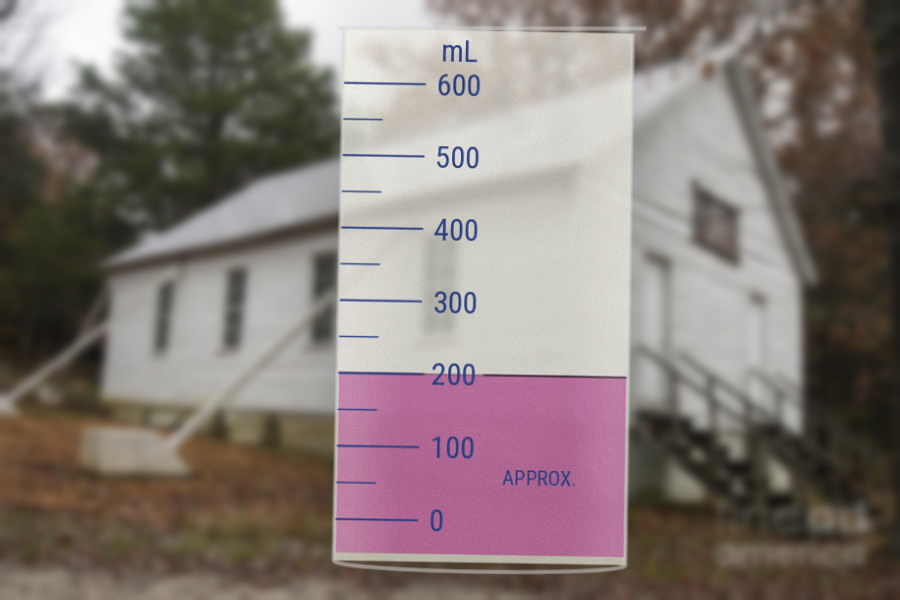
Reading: 200 mL
